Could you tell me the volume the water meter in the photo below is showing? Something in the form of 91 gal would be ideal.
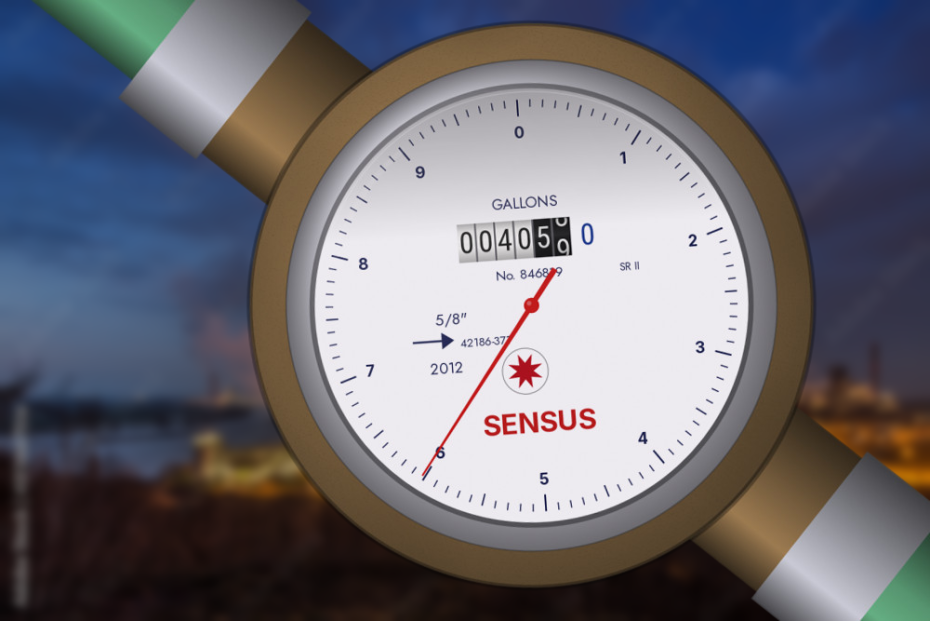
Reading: 40586.0 gal
